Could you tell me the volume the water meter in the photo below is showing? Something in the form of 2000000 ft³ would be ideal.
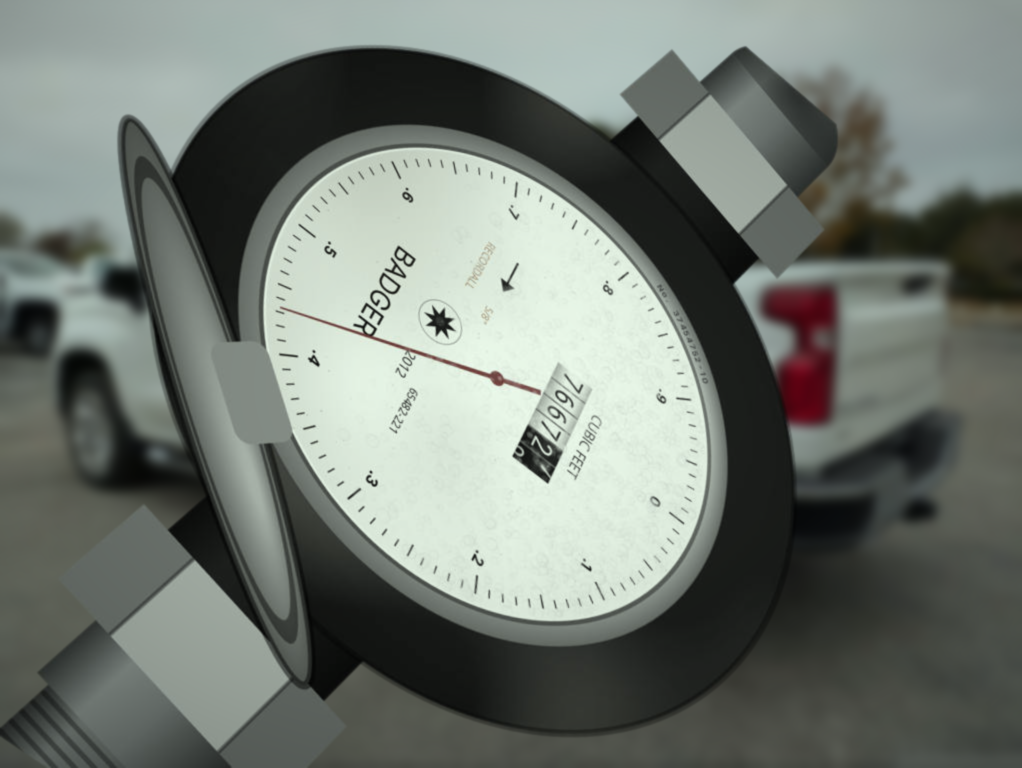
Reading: 766727.43 ft³
